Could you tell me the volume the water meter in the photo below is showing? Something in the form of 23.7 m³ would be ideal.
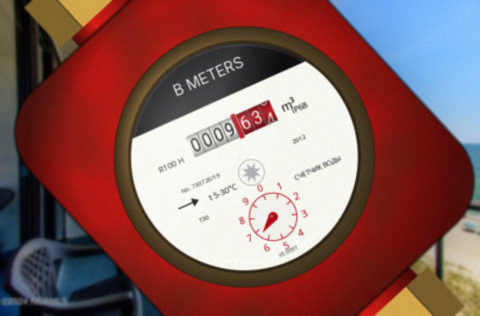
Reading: 9.6336 m³
